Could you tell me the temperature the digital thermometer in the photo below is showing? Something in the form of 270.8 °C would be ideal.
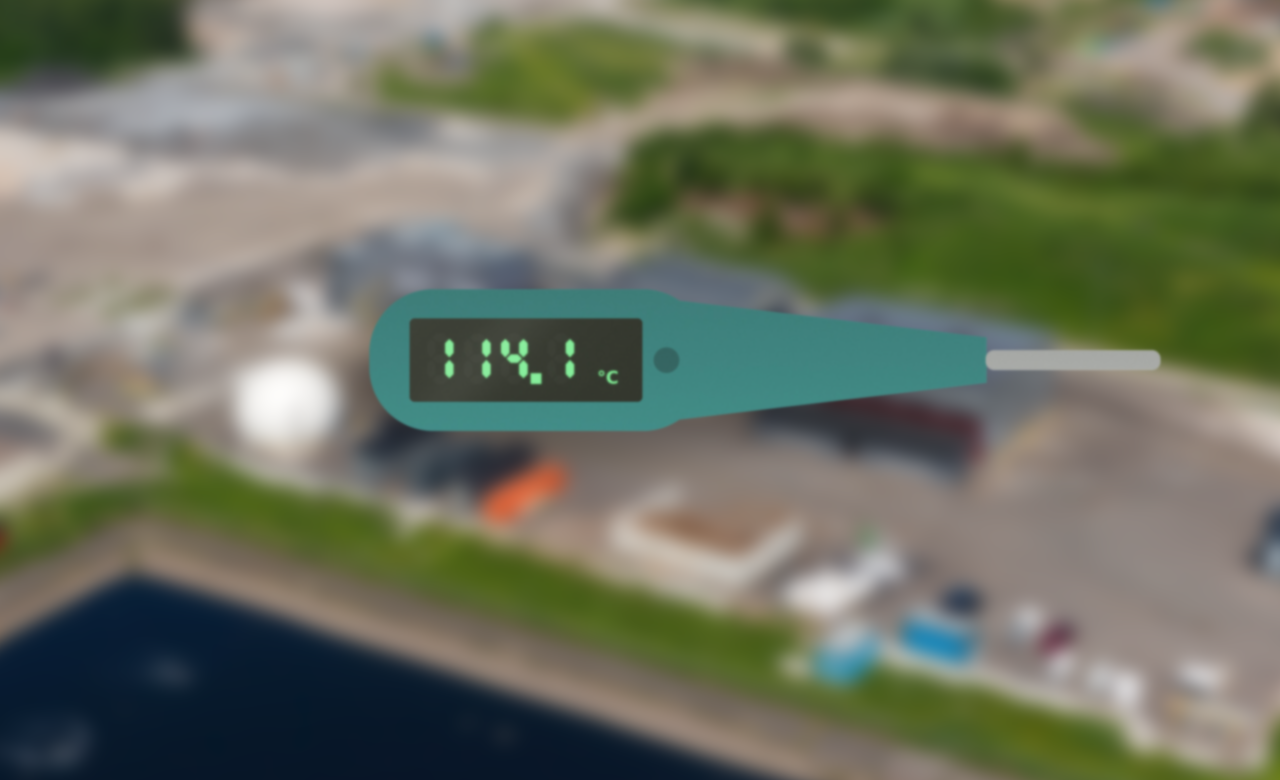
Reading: 114.1 °C
